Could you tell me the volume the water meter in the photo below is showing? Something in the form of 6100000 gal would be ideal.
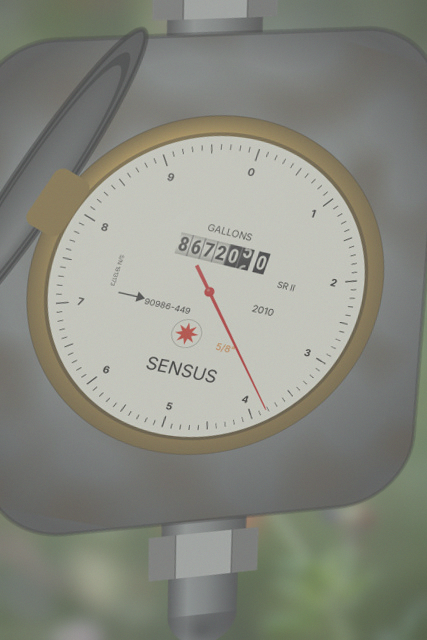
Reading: 8672053.8 gal
